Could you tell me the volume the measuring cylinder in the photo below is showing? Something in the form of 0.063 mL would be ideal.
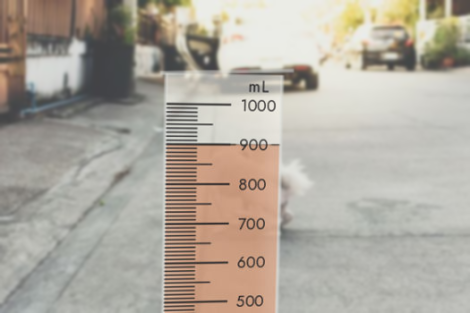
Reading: 900 mL
